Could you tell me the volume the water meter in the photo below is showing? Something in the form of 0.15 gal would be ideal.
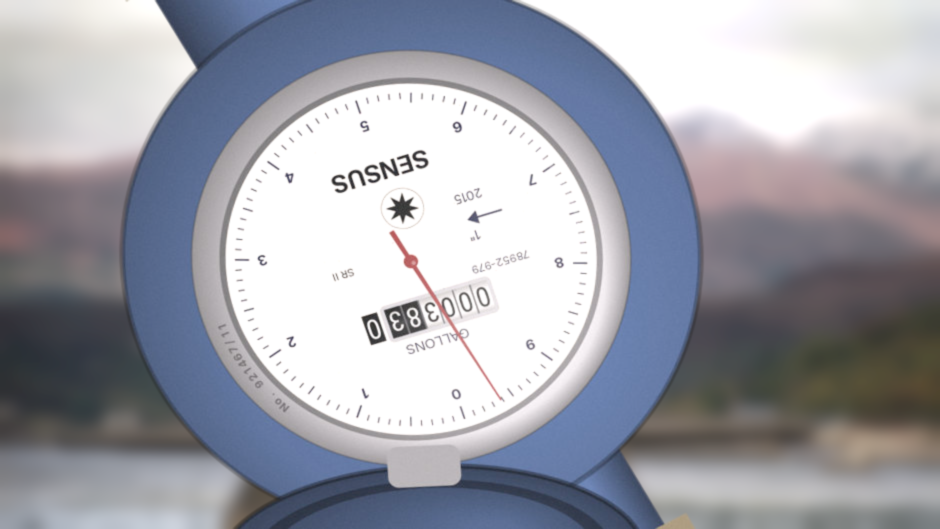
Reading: 3829.6 gal
